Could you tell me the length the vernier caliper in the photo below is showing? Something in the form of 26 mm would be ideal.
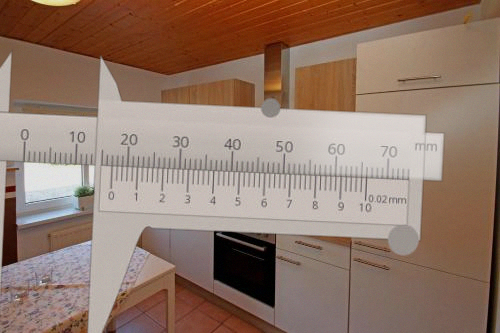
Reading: 17.0 mm
